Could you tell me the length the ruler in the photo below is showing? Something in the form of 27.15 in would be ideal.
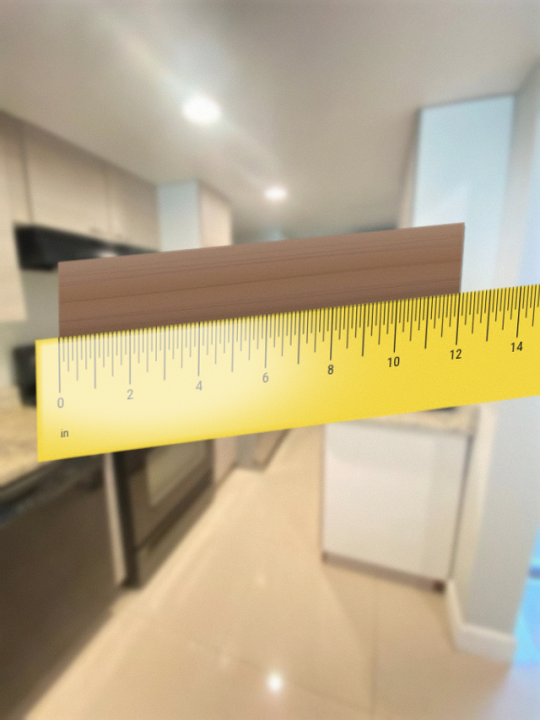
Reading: 12 in
